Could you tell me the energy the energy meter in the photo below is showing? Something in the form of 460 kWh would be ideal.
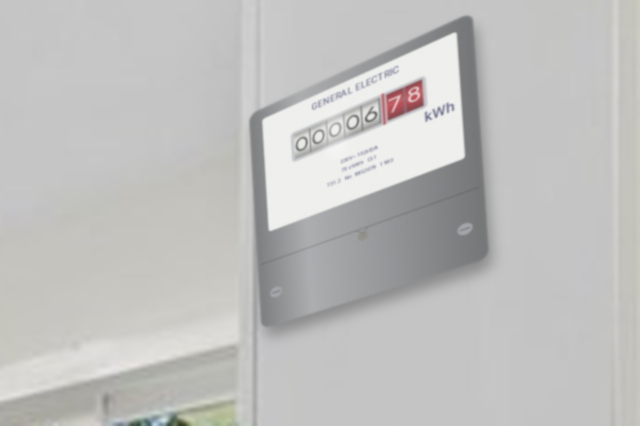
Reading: 6.78 kWh
